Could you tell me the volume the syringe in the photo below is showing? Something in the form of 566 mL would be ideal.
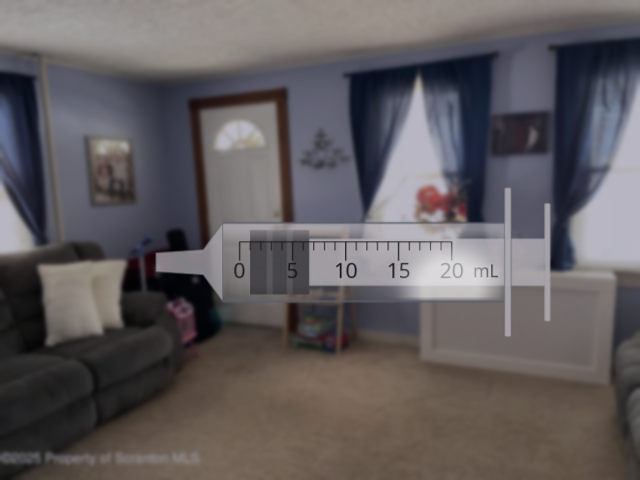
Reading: 1 mL
